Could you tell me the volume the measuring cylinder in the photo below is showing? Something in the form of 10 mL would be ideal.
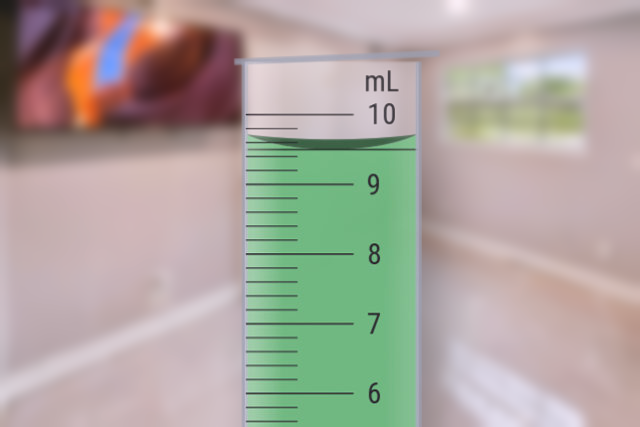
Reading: 9.5 mL
